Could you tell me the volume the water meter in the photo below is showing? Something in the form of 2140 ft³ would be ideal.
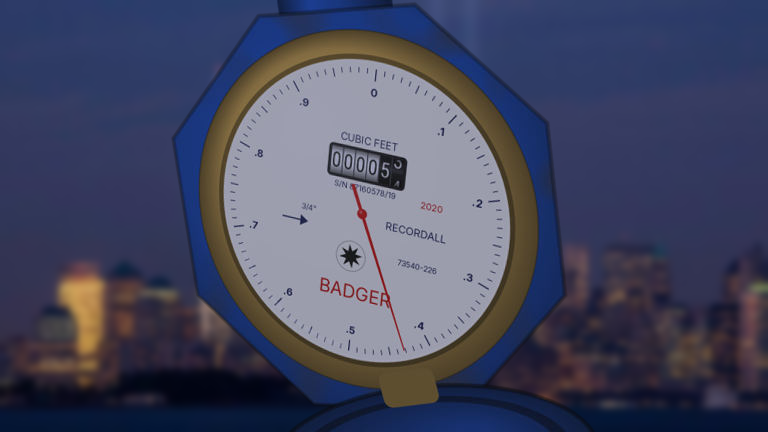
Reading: 53.43 ft³
